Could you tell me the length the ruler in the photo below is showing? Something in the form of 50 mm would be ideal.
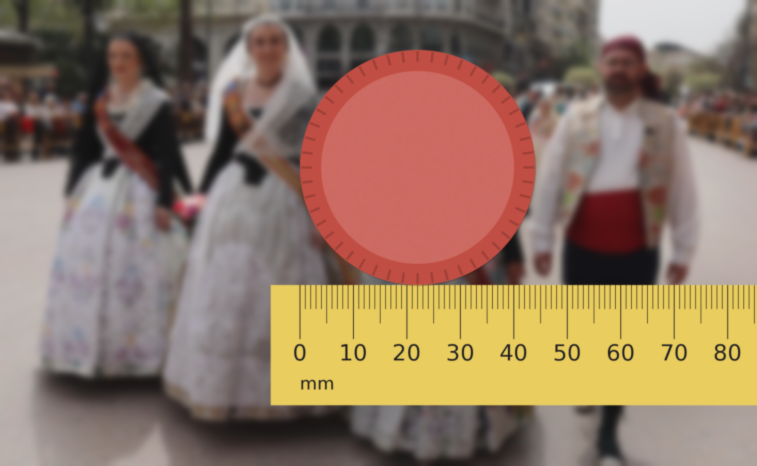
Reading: 44 mm
